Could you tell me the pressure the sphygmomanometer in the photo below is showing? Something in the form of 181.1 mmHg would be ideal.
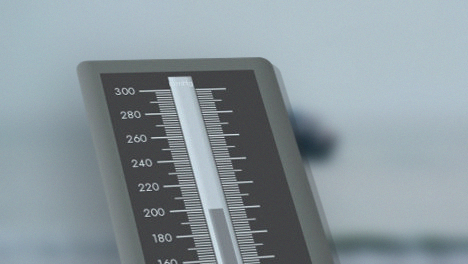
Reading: 200 mmHg
